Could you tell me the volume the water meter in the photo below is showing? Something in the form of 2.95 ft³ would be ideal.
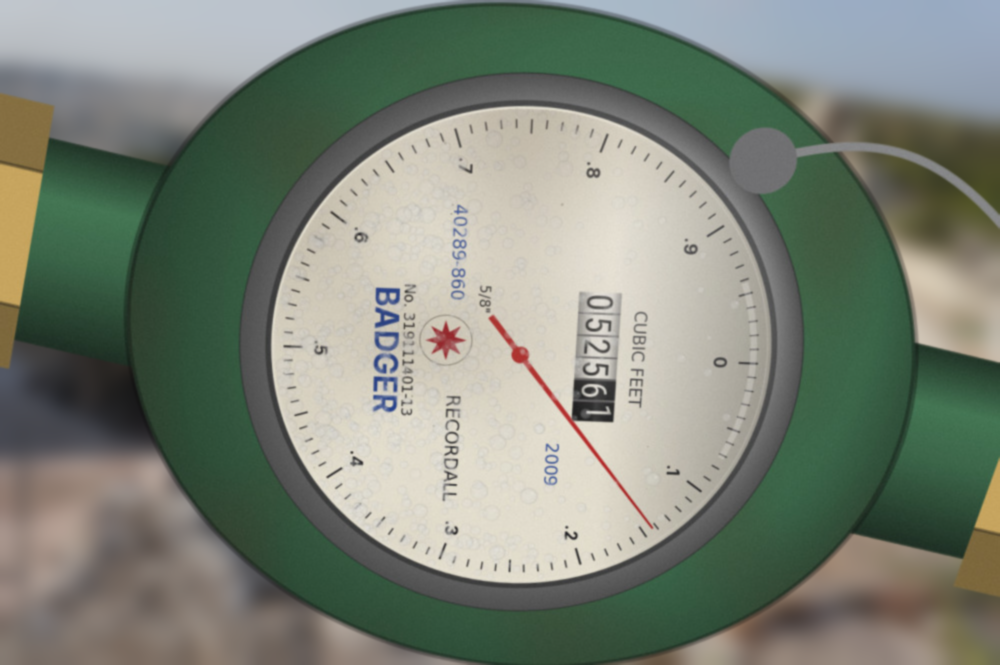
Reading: 52561.14 ft³
